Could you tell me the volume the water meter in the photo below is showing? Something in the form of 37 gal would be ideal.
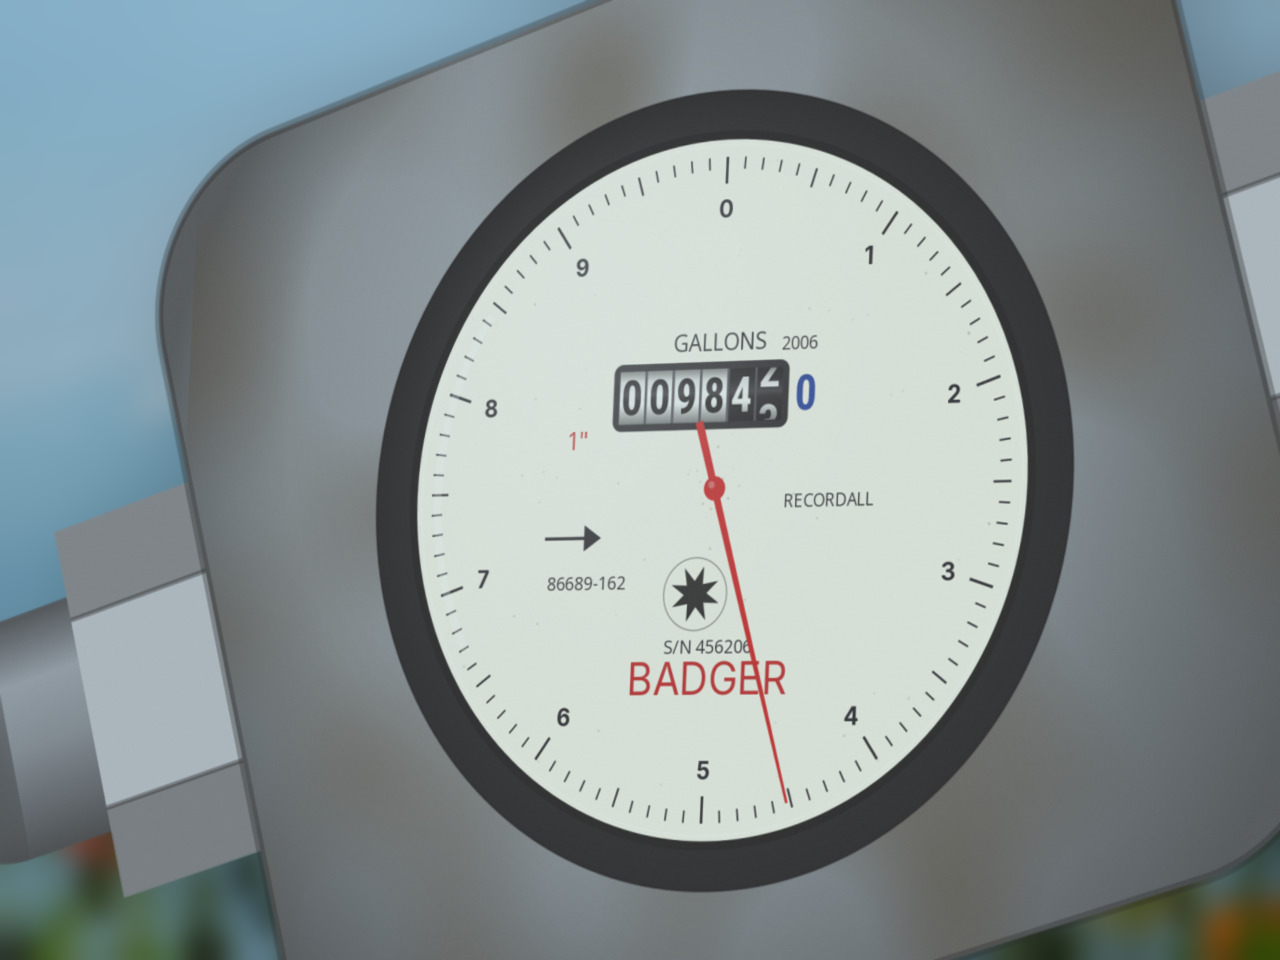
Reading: 98424.5 gal
